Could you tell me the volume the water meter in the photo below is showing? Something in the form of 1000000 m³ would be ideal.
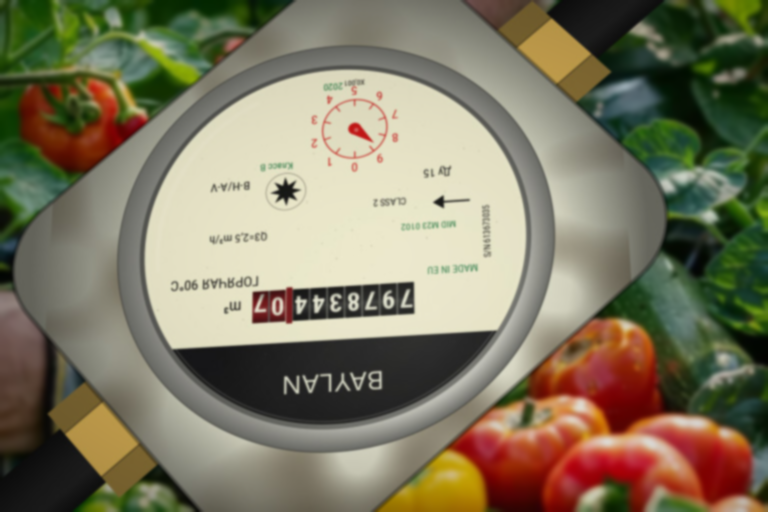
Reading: 7978344.068 m³
